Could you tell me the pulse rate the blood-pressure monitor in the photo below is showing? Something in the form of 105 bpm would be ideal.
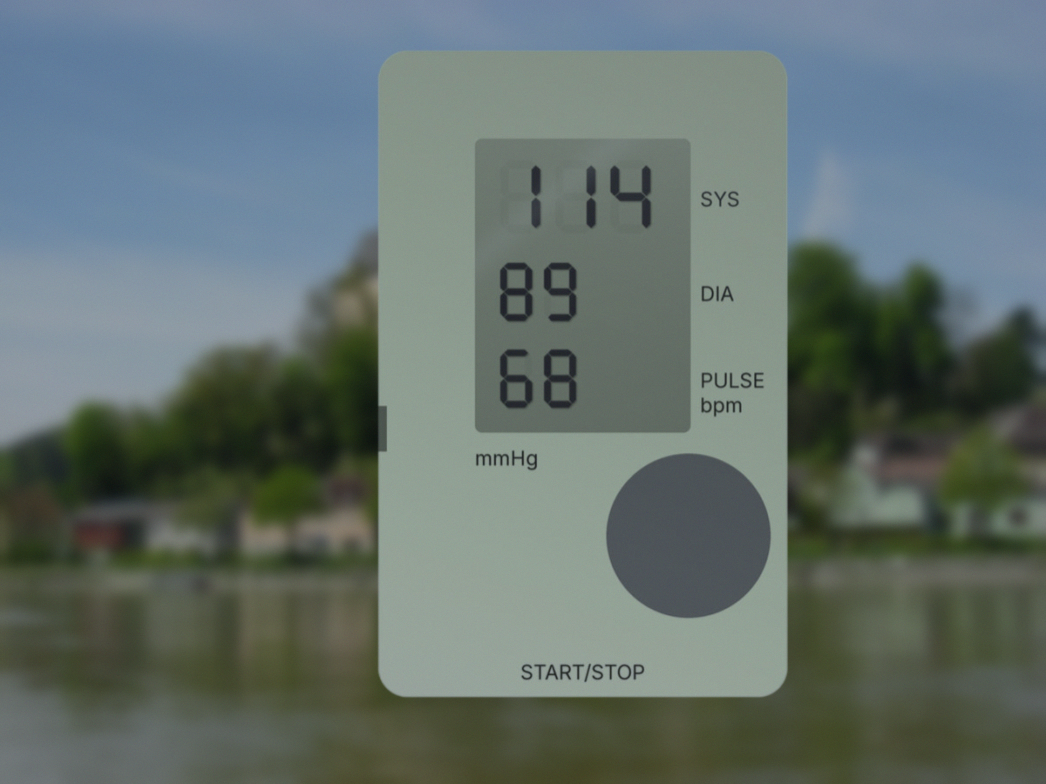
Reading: 68 bpm
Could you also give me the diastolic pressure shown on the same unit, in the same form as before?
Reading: 89 mmHg
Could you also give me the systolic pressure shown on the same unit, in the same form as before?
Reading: 114 mmHg
